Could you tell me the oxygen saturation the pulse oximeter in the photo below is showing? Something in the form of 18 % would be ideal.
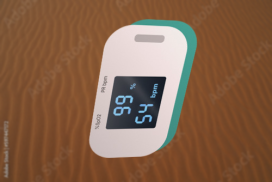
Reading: 99 %
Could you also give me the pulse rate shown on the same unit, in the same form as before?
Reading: 54 bpm
